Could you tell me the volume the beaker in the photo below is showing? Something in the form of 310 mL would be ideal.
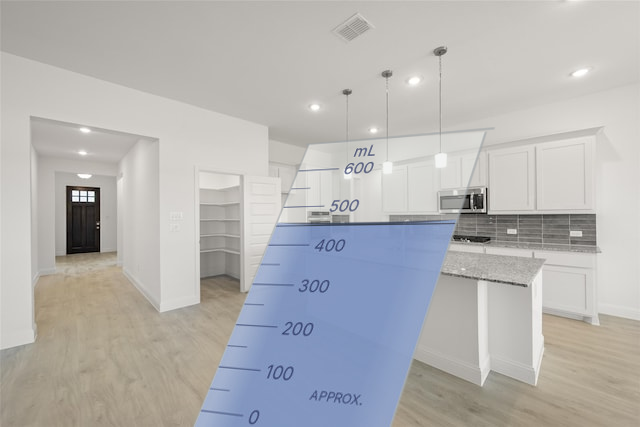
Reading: 450 mL
